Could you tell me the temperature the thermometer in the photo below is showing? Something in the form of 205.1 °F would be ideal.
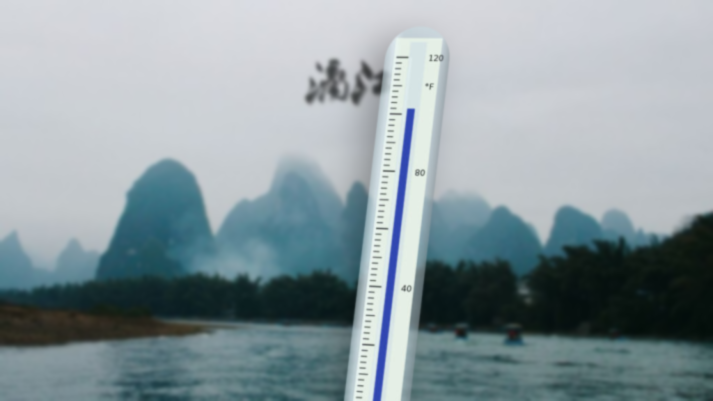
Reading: 102 °F
